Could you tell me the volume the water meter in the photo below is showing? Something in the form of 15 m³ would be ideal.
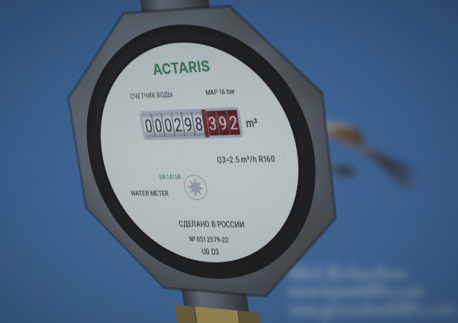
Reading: 298.392 m³
